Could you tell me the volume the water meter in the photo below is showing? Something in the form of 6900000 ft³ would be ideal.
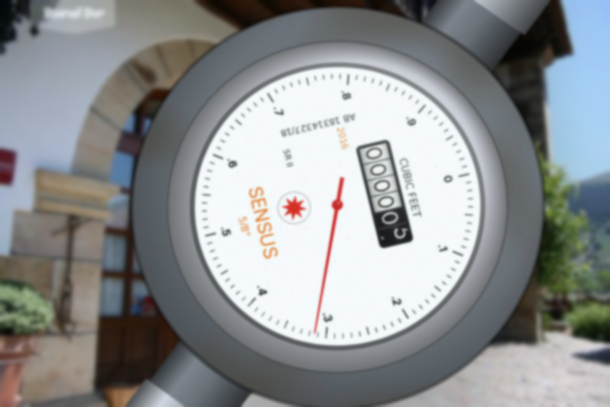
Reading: 5.31 ft³
